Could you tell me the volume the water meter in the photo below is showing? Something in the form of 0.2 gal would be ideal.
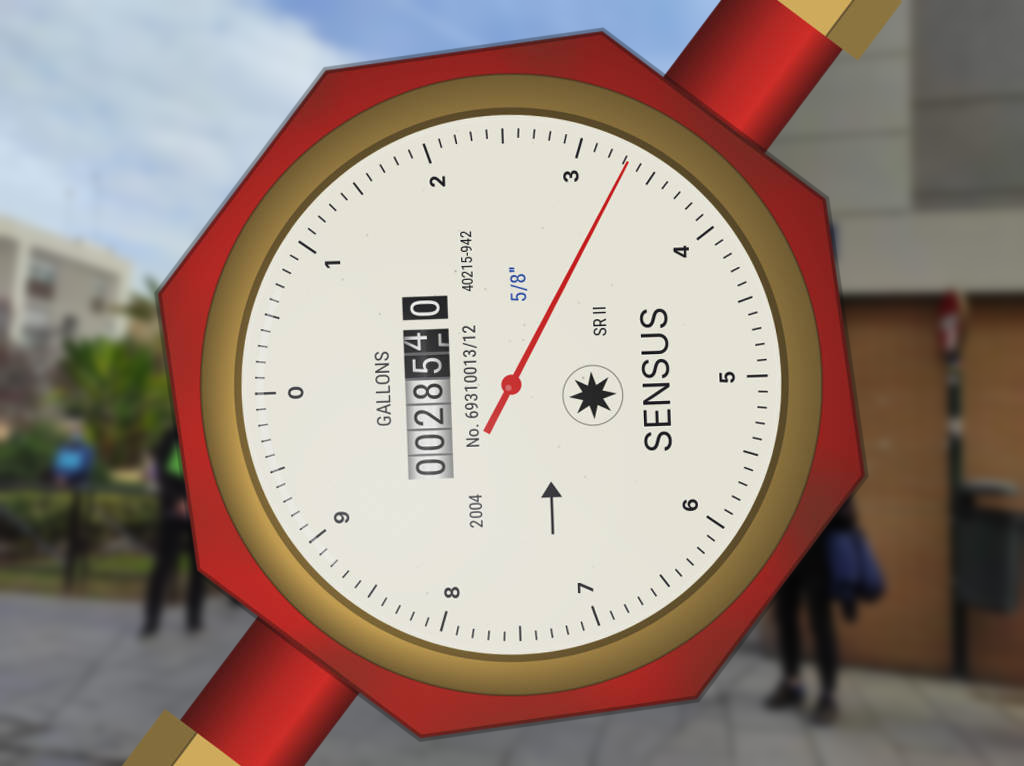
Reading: 28543.3 gal
